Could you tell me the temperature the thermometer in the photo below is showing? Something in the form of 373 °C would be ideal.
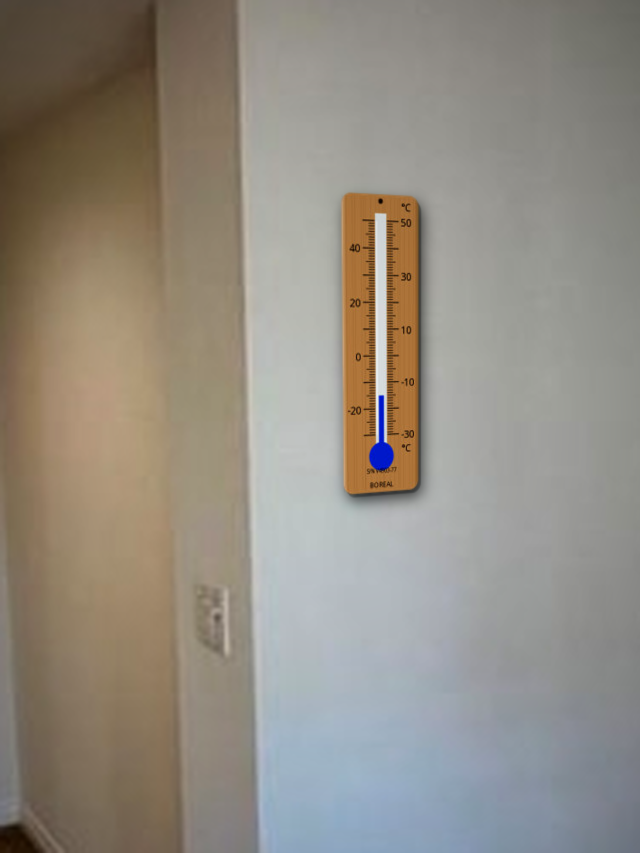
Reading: -15 °C
